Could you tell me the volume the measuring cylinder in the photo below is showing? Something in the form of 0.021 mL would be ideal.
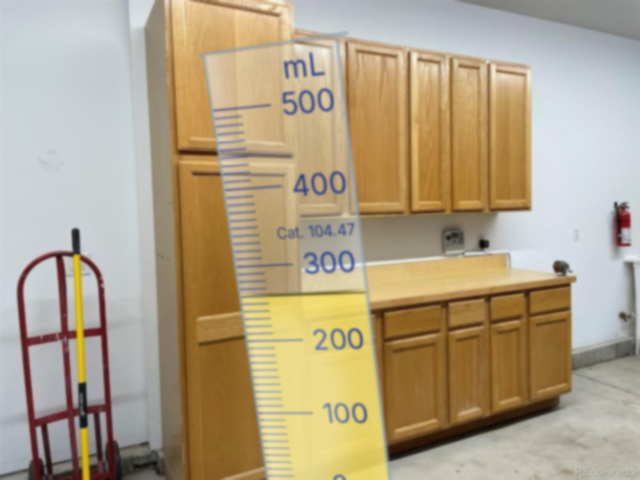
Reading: 260 mL
